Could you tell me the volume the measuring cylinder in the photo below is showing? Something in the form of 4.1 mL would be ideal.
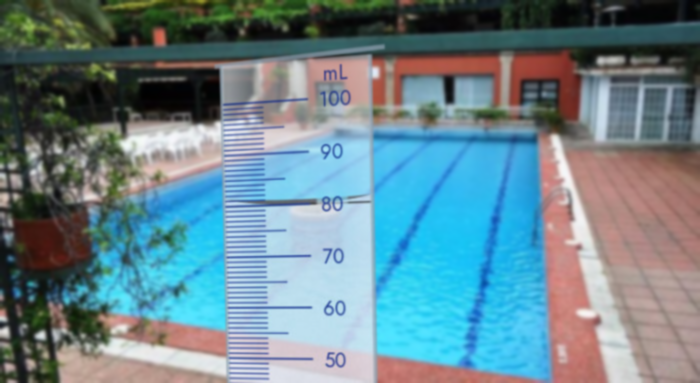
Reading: 80 mL
